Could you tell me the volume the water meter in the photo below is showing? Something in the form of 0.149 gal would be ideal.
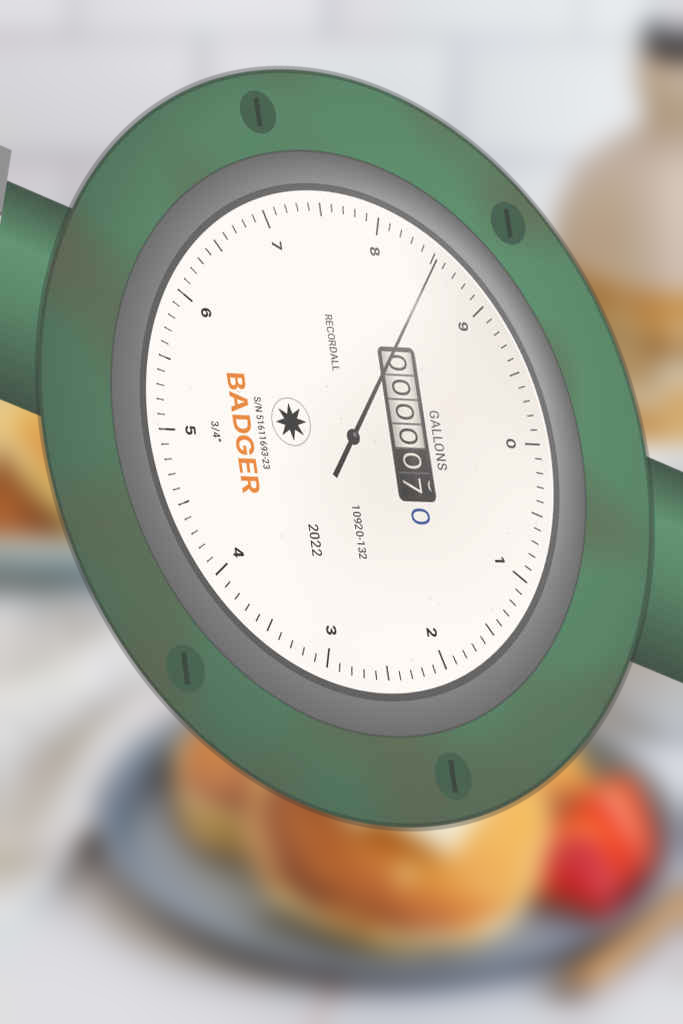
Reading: 68.5 gal
